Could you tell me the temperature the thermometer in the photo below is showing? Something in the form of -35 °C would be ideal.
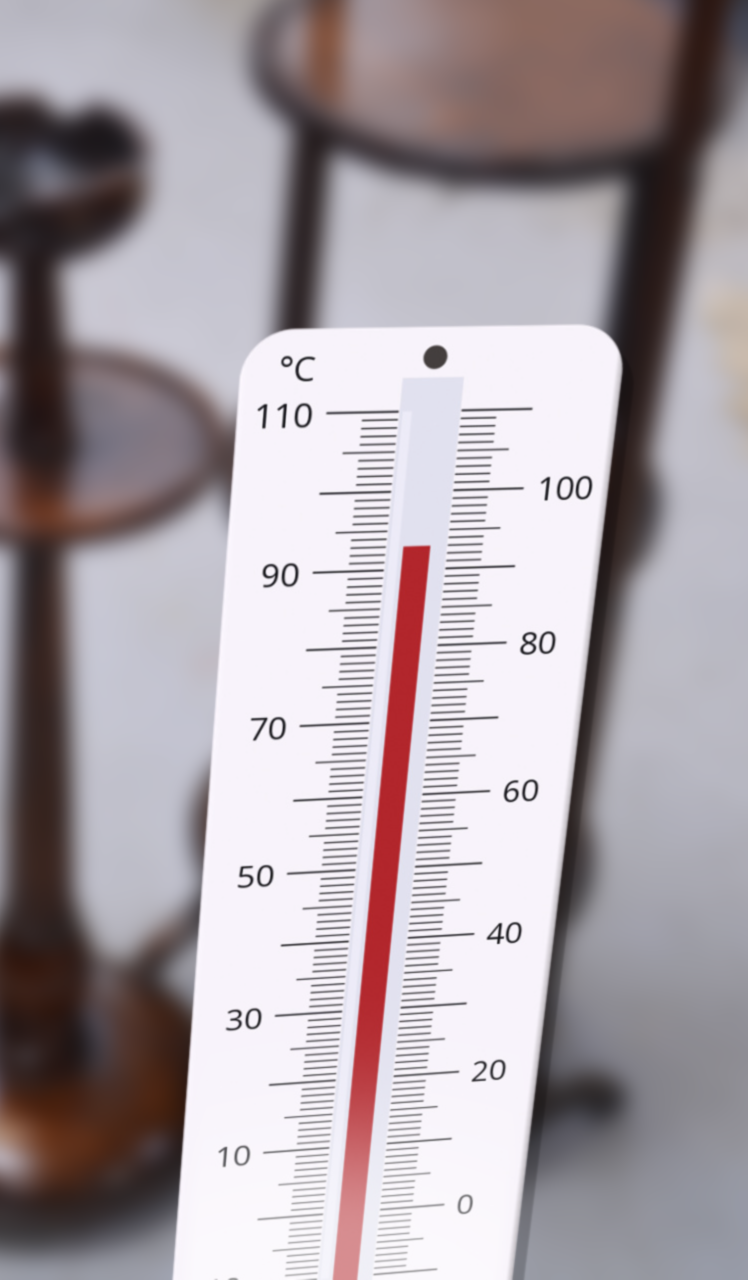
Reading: 93 °C
